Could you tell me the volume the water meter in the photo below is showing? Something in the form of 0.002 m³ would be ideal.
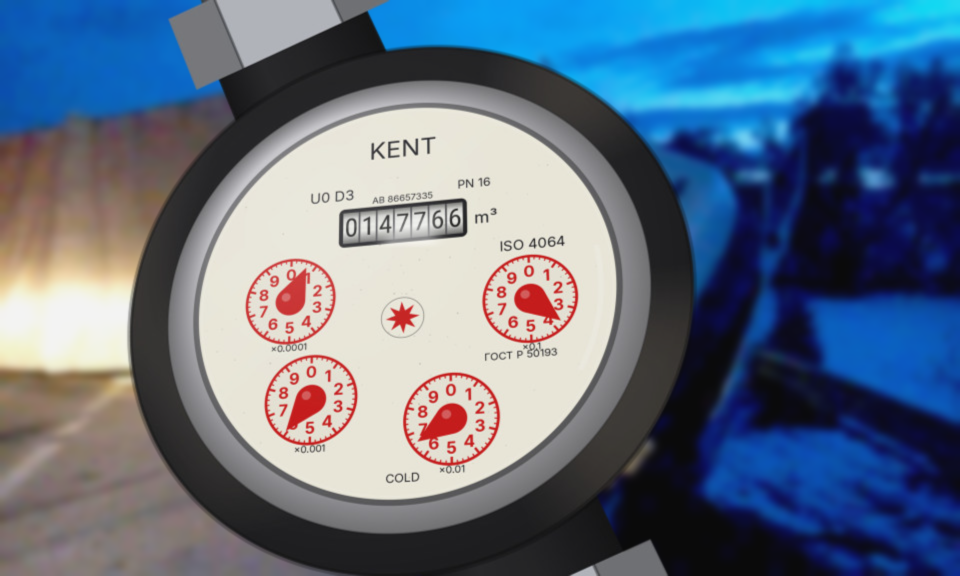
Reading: 147766.3660 m³
